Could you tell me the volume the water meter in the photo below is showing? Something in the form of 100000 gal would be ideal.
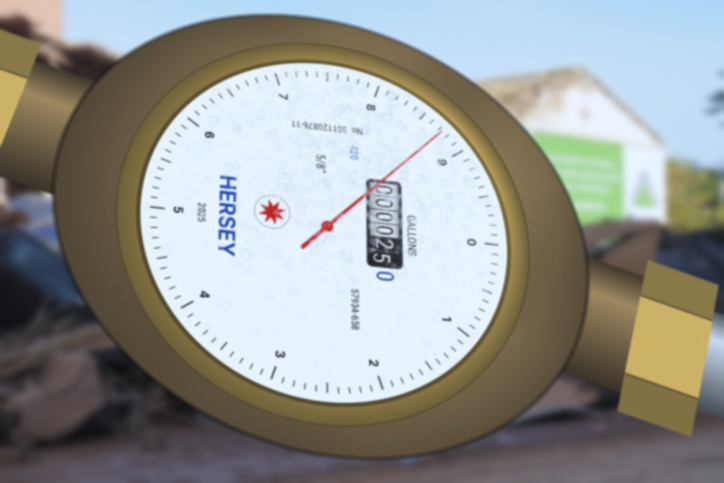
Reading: 248.7 gal
